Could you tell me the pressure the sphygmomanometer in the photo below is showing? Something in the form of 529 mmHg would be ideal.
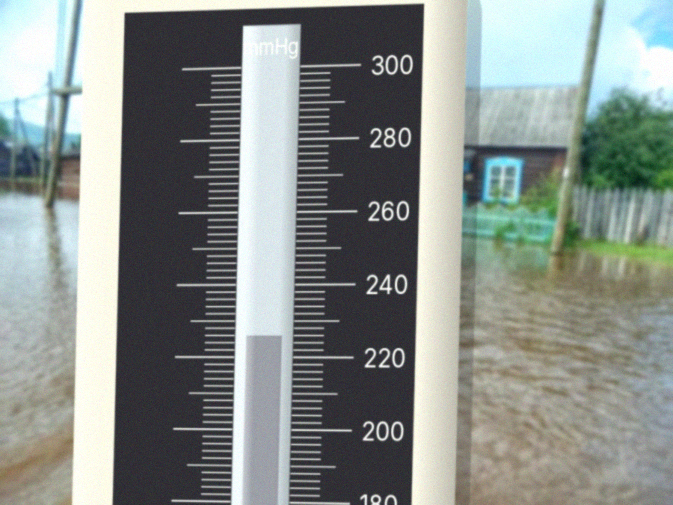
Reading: 226 mmHg
